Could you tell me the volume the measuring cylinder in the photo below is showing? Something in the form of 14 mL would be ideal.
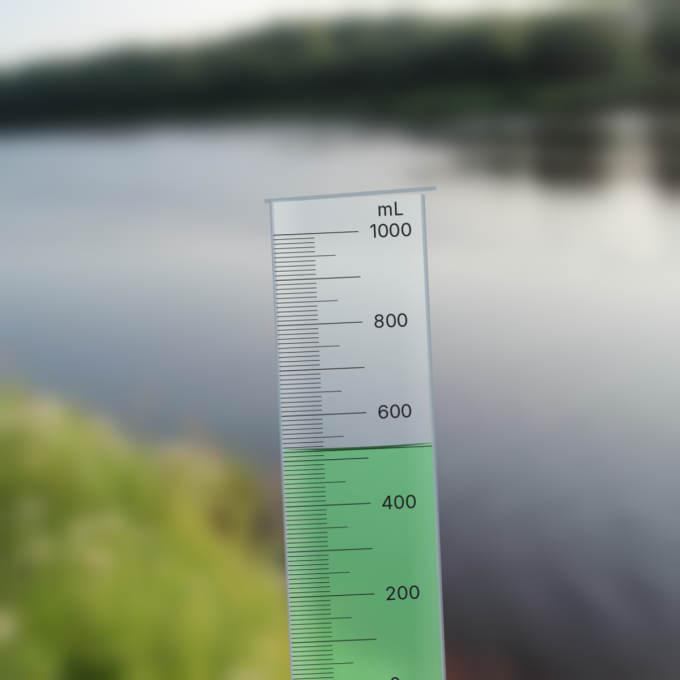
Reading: 520 mL
